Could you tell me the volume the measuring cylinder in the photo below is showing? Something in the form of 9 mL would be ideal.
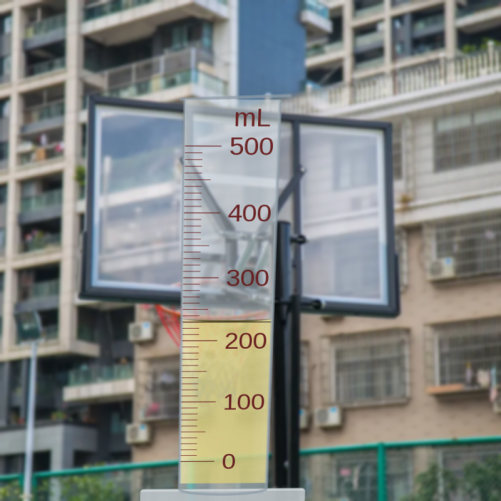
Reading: 230 mL
